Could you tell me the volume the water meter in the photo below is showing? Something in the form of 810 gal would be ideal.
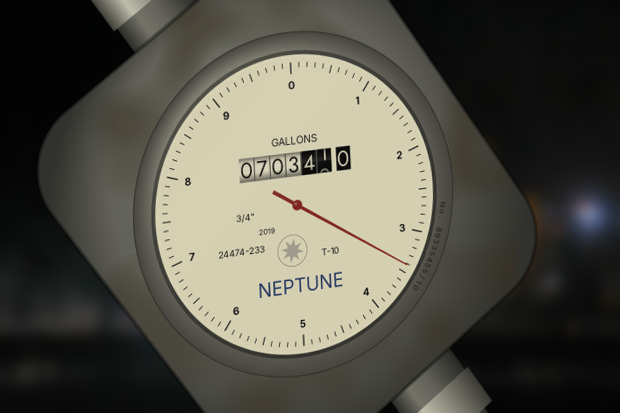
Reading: 703413.4 gal
